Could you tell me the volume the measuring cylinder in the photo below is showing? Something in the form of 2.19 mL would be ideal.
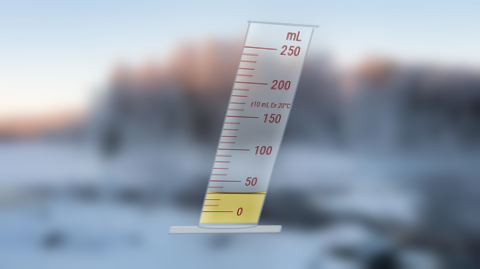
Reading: 30 mL
